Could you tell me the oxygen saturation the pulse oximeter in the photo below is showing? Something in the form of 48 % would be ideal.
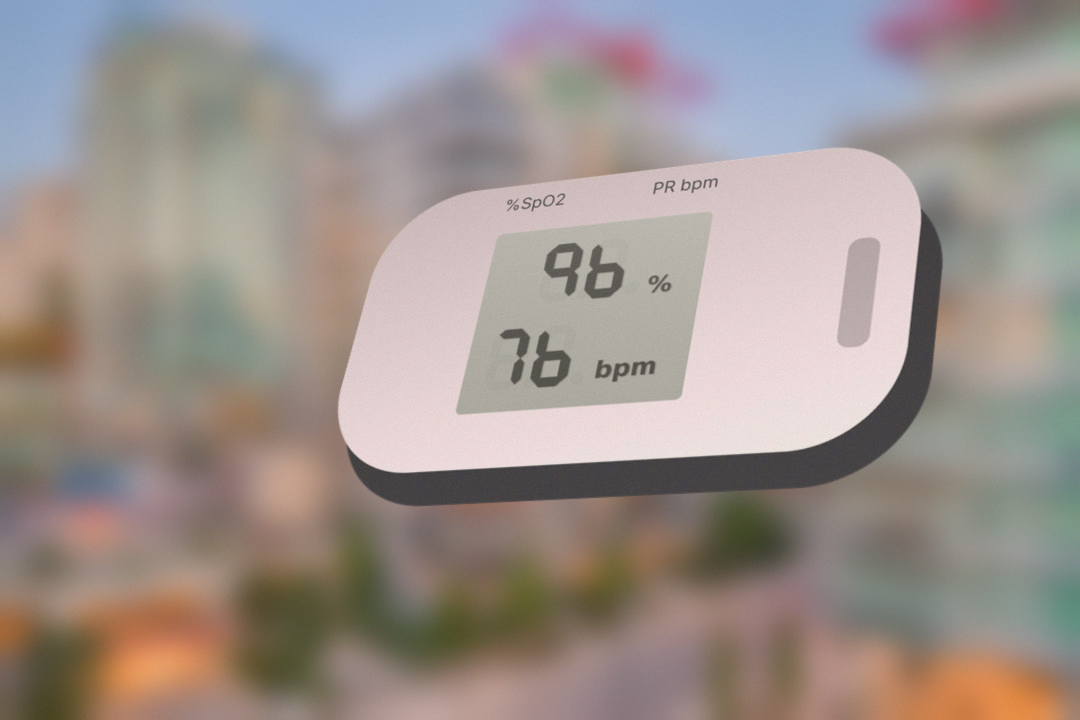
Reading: 96 %
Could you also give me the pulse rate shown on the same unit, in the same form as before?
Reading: 76 bpm
